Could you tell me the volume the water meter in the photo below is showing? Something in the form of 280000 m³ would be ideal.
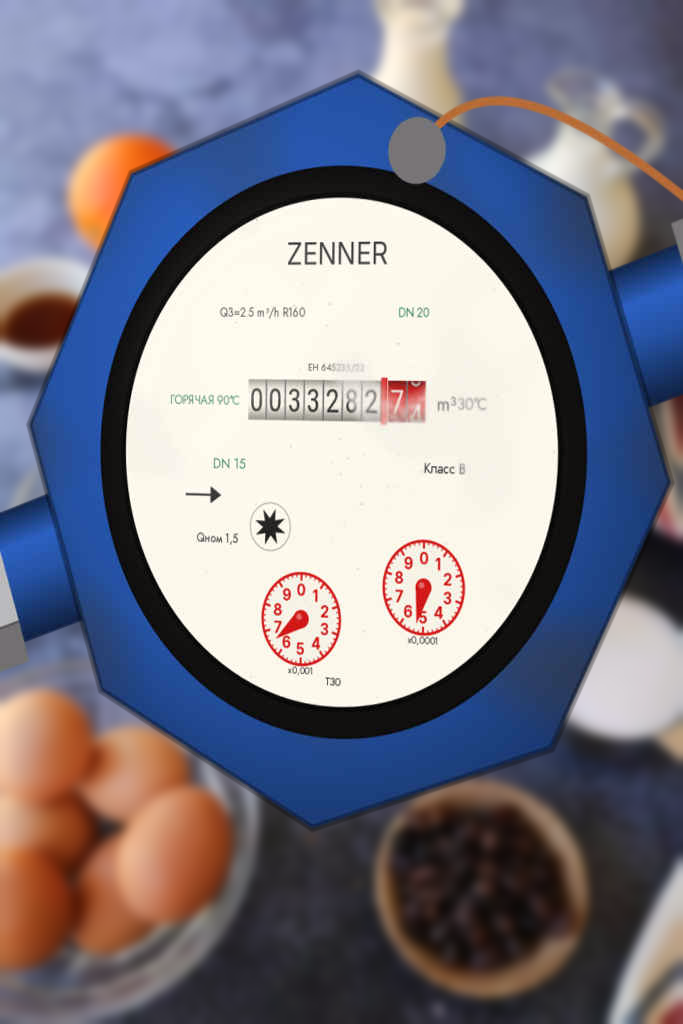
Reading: 33282.7365 m³
